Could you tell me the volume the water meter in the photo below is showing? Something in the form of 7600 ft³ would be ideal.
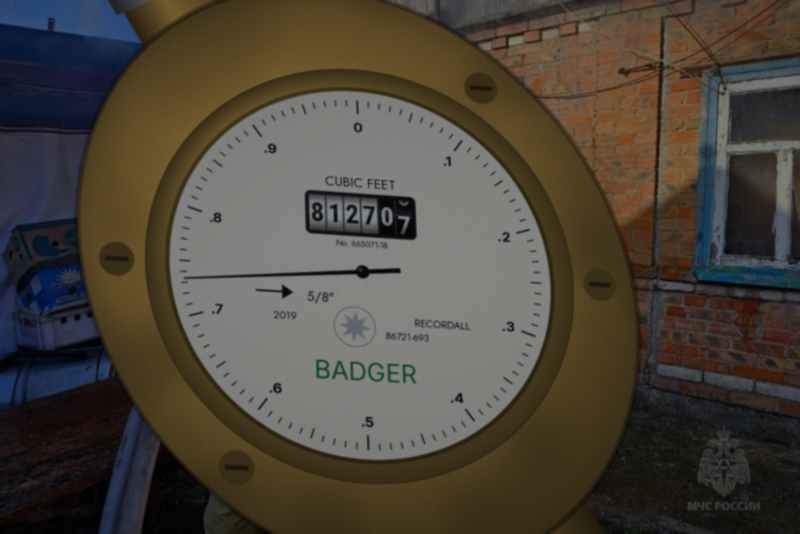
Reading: 812706.73 ft³
